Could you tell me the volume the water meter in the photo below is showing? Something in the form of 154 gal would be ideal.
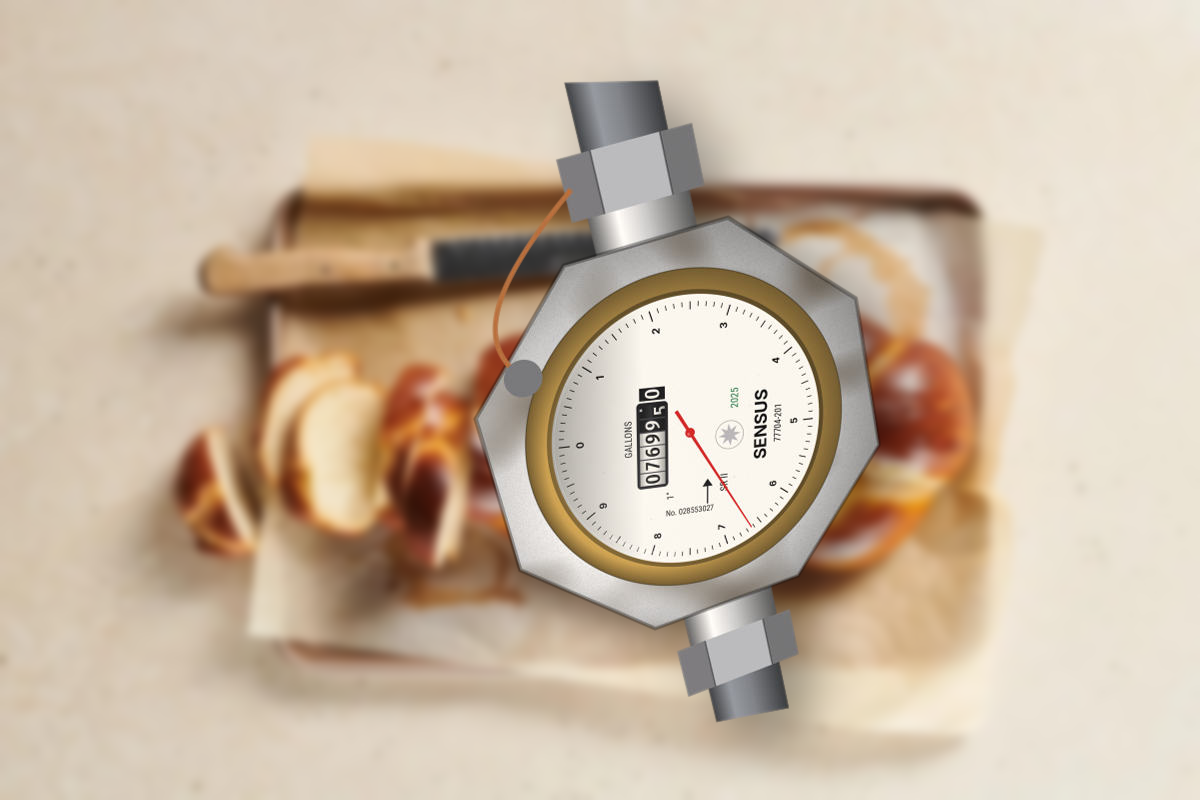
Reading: 769946.6 gal
